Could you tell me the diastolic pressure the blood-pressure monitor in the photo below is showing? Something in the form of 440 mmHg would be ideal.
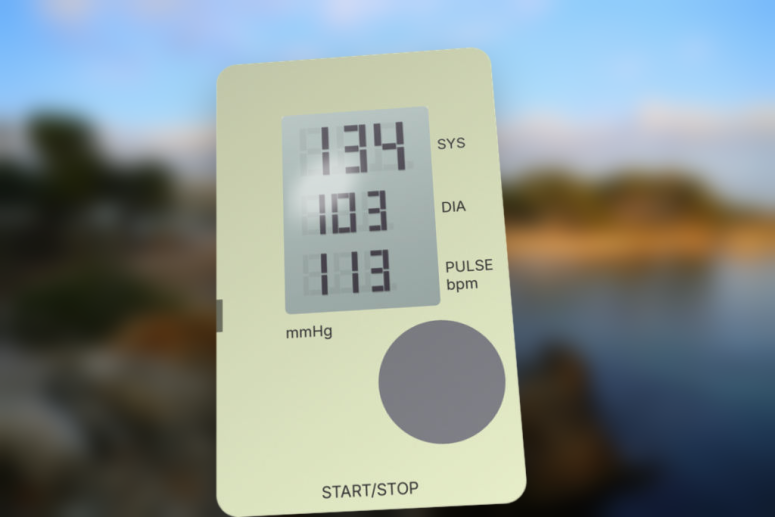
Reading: 103 mmHg
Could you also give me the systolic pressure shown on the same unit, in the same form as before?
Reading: 134 mmHg
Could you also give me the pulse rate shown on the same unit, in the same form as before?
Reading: 113 bpm
